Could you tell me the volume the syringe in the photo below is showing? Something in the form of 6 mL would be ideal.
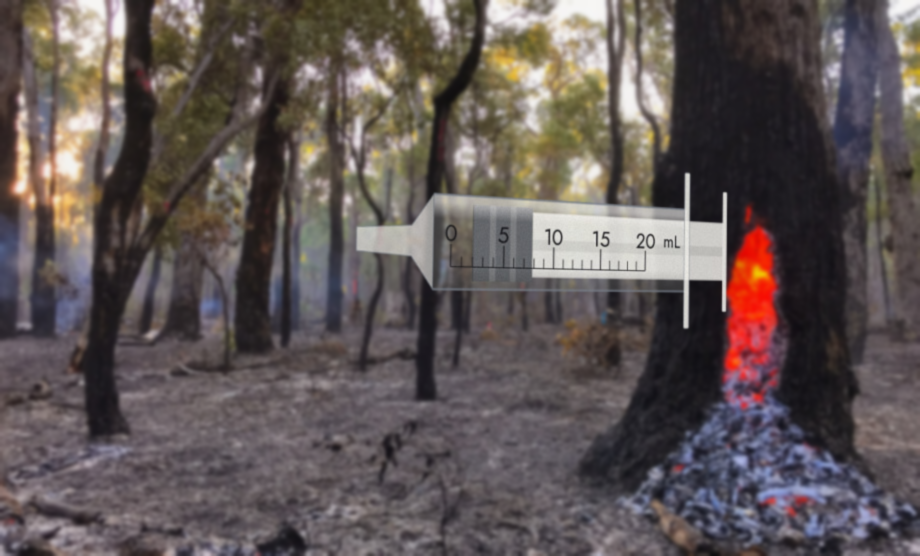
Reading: 2 mL
